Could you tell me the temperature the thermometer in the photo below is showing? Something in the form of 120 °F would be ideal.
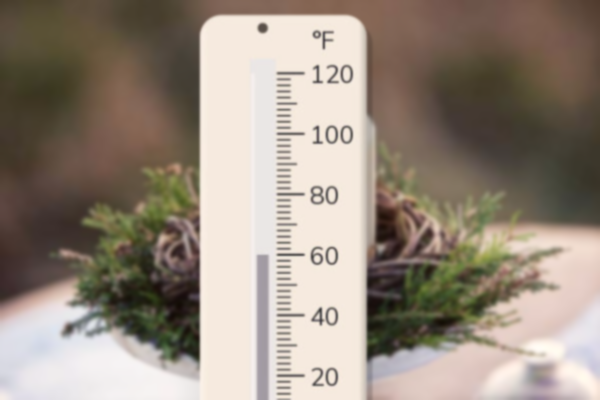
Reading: 60 °F
